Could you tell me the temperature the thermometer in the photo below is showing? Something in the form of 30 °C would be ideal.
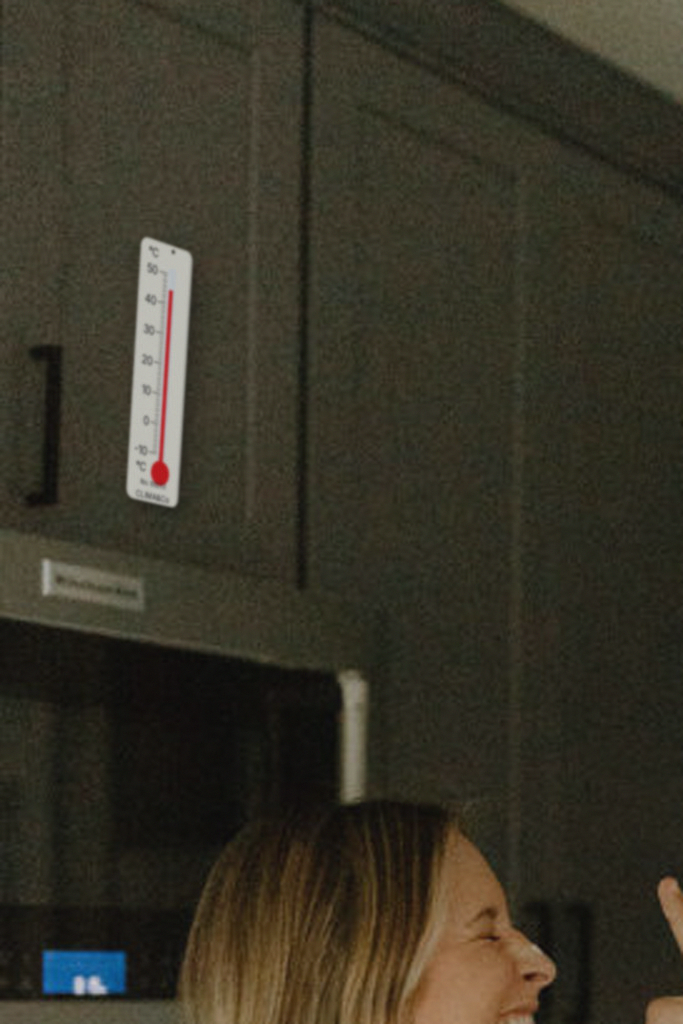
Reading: 45 °C
